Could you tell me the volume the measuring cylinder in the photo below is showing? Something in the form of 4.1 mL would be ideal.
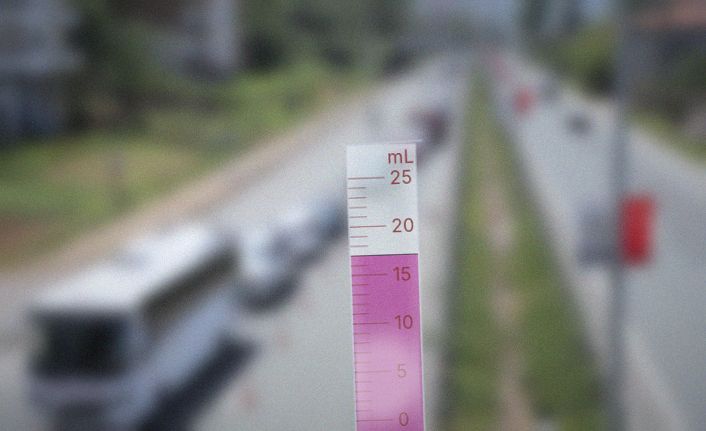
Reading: 17 mL
